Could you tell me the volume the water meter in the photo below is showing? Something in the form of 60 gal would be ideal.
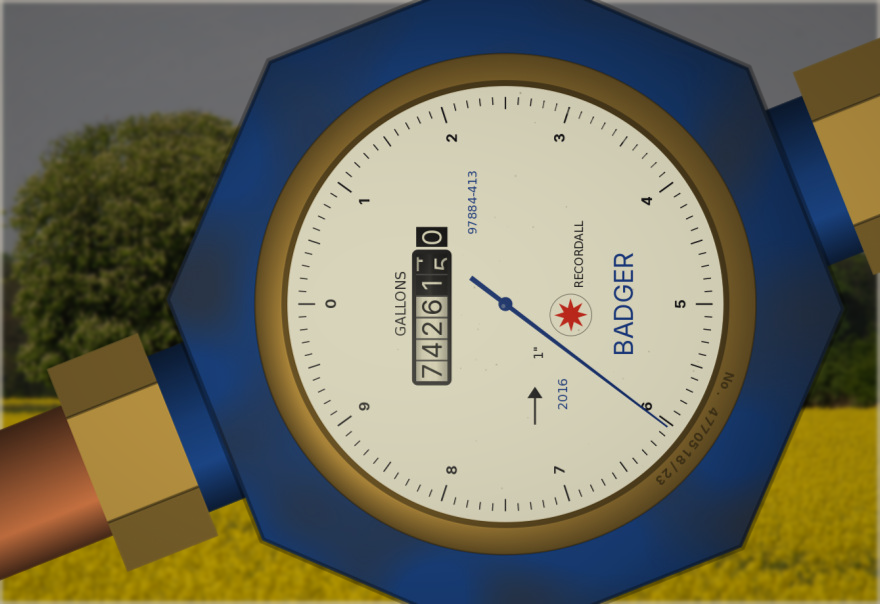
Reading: 7426146.0 gal
